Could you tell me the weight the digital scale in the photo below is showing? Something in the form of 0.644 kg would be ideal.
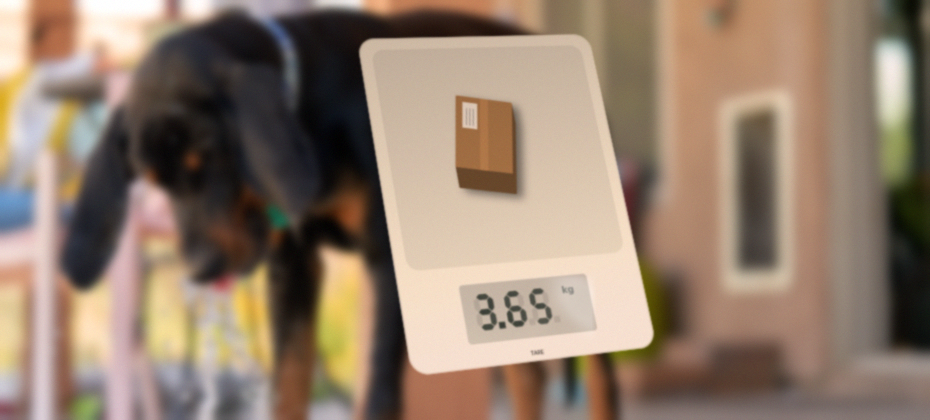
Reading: 3.65 kg
